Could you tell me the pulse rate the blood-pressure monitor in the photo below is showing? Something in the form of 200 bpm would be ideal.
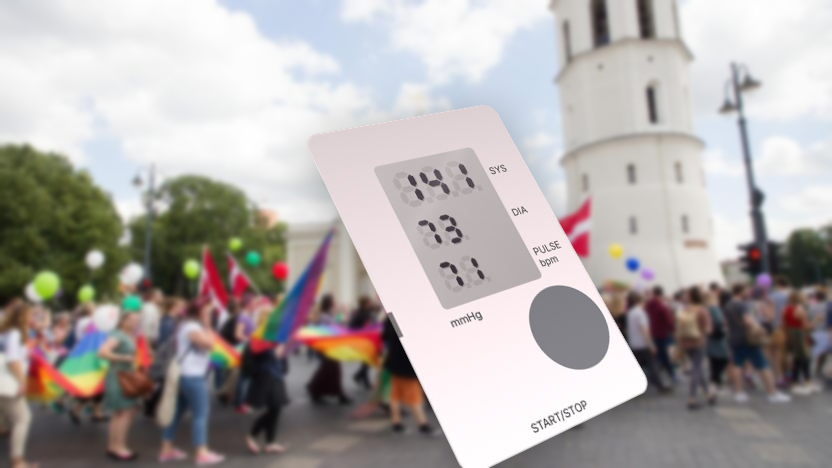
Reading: 71 bpm
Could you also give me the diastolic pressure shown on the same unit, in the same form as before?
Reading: 73 mmHg
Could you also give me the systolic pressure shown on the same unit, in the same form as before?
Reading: 141 mmHg
